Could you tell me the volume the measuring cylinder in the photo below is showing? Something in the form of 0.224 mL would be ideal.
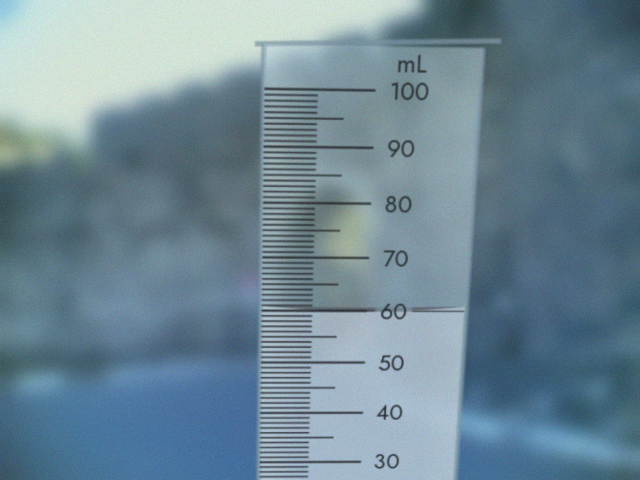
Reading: 60 mL
